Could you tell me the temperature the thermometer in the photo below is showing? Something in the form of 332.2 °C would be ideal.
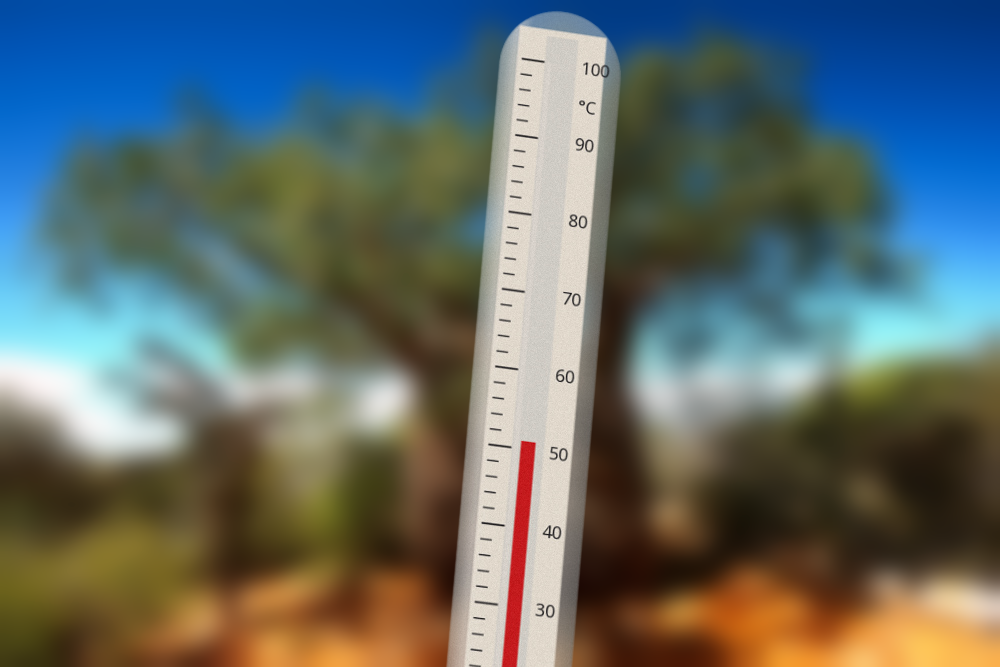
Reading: 51 °C
